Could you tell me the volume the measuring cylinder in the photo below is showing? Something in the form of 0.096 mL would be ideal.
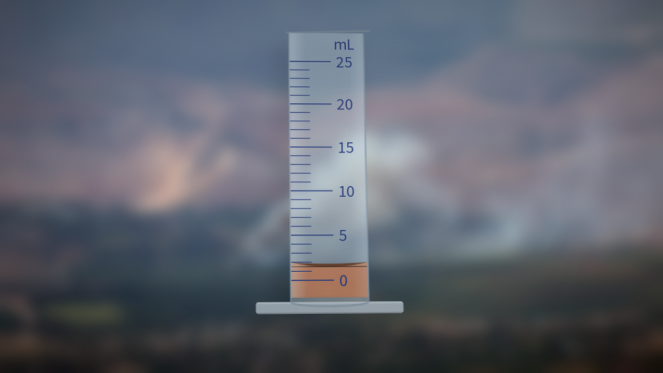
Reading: 1.5 mL
